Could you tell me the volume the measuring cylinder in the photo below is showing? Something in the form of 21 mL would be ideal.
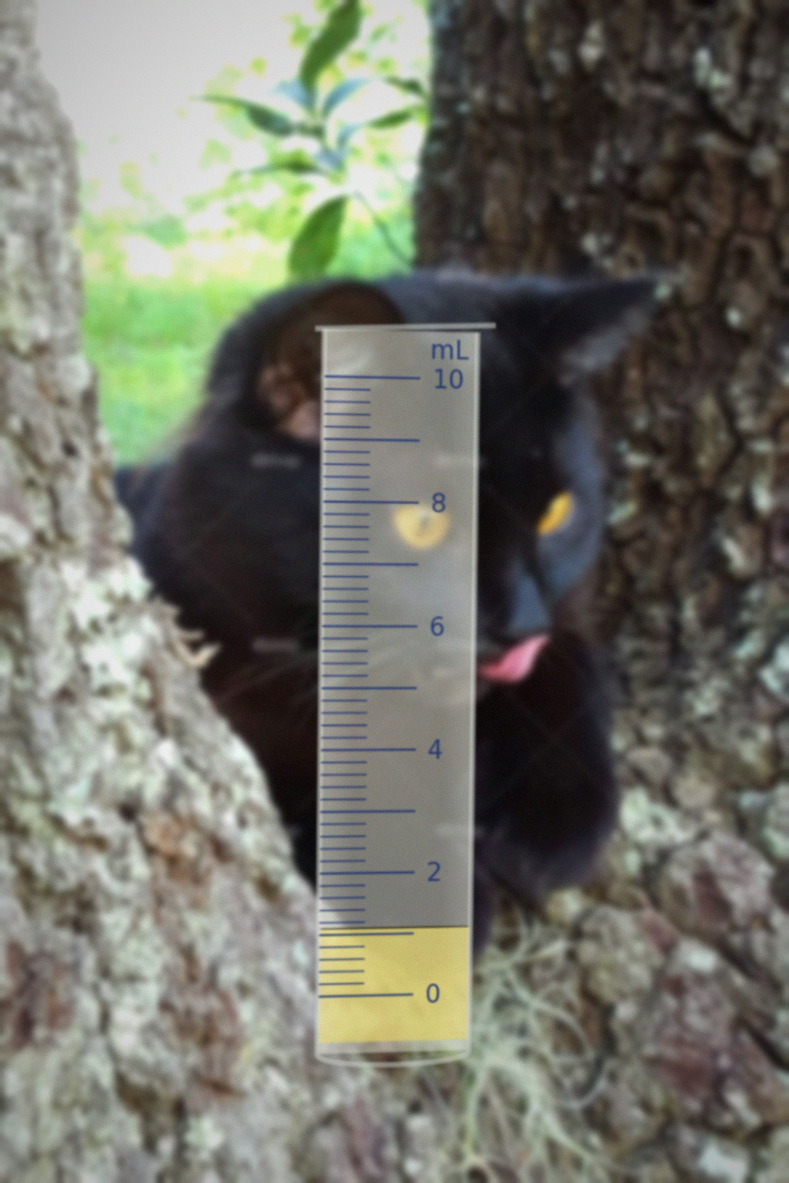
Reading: 1.1 mL
